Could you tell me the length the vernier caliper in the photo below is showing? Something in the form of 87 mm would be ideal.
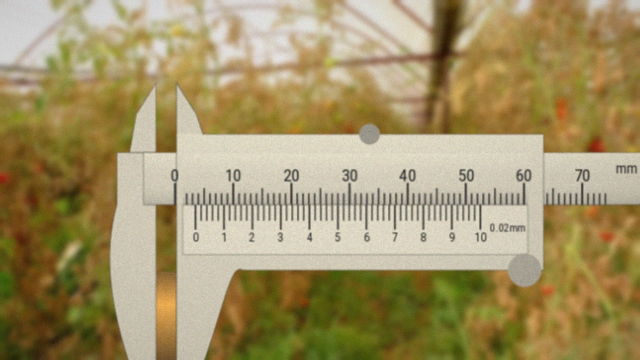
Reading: 3.5 mm
